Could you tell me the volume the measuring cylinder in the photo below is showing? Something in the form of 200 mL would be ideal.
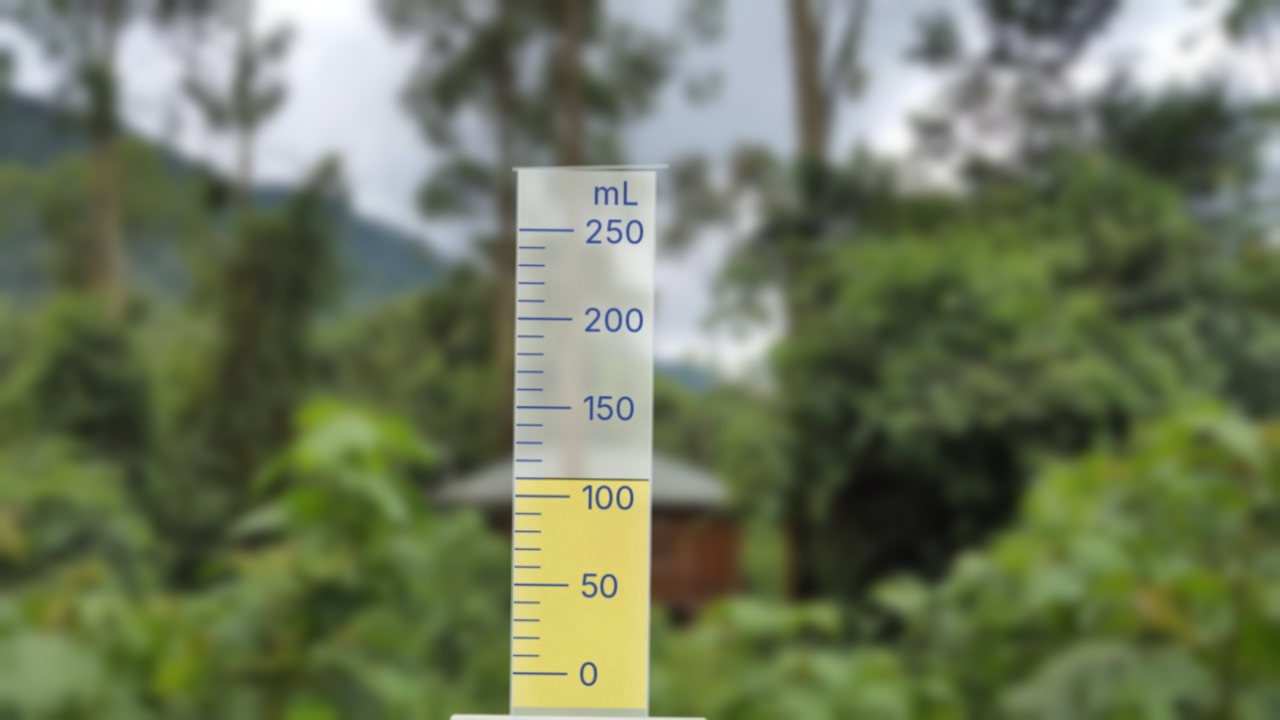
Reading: 110 mL
